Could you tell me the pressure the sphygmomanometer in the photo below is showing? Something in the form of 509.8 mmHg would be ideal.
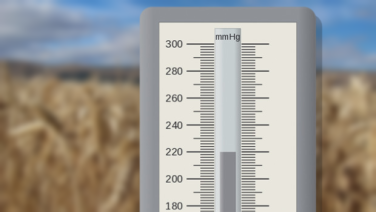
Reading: 220 mmHg
